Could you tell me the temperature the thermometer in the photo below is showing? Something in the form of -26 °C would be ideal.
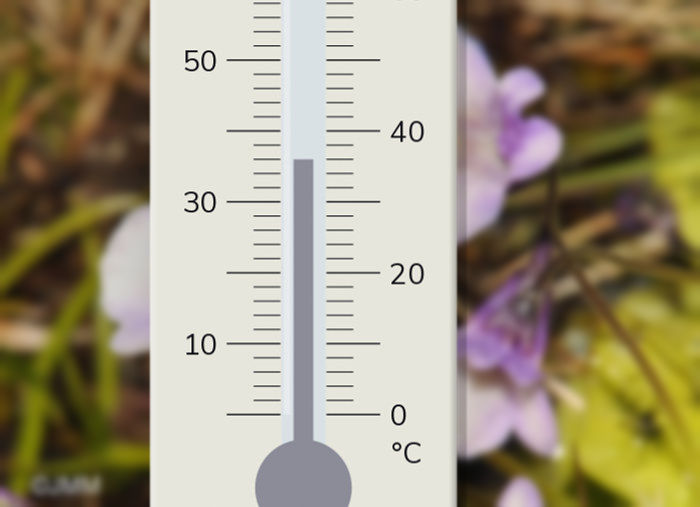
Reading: 36 °C
